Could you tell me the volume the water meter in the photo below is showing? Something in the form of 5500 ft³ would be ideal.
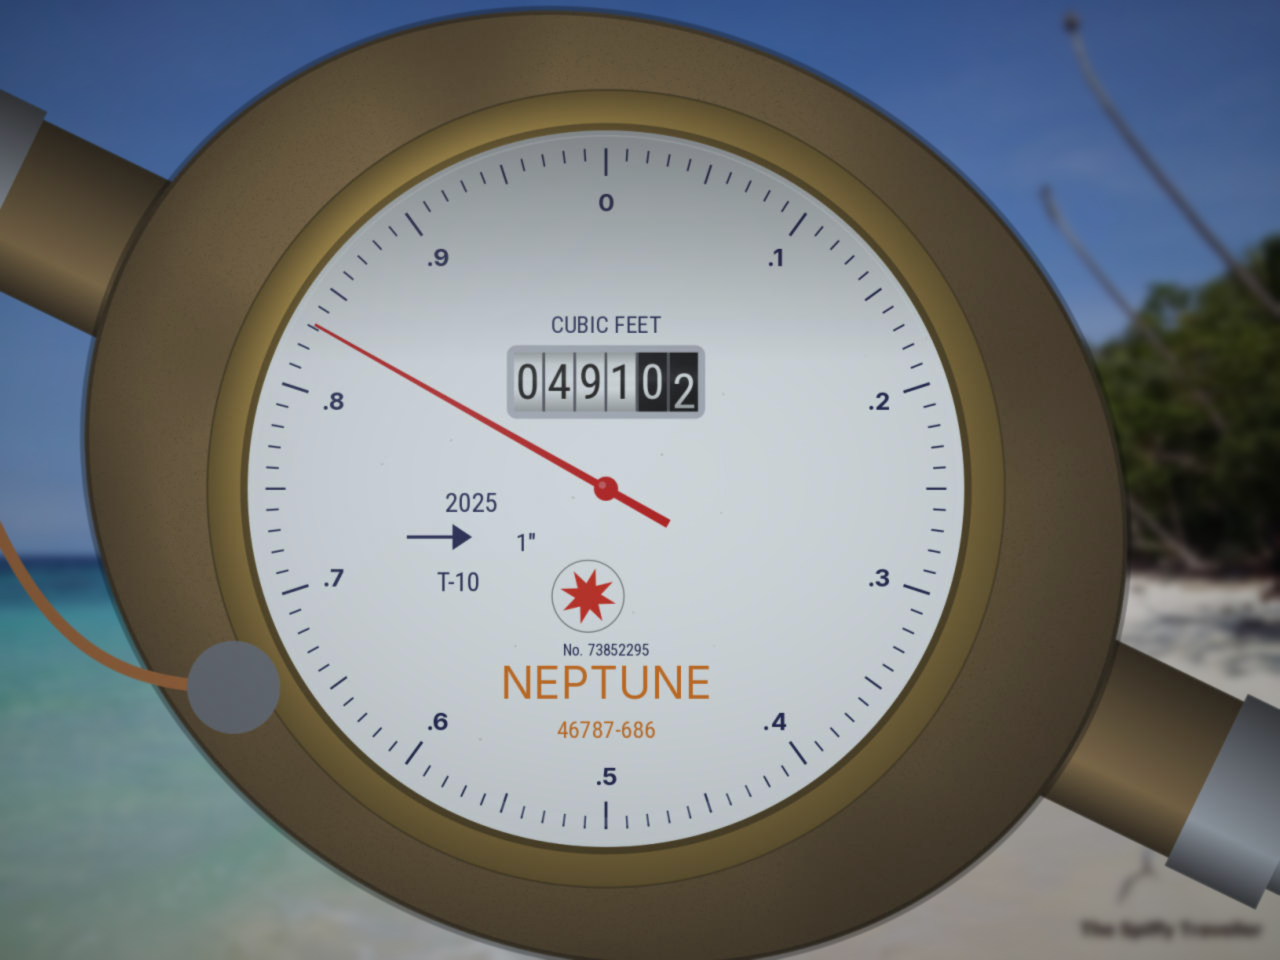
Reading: 49101.83 ft³
